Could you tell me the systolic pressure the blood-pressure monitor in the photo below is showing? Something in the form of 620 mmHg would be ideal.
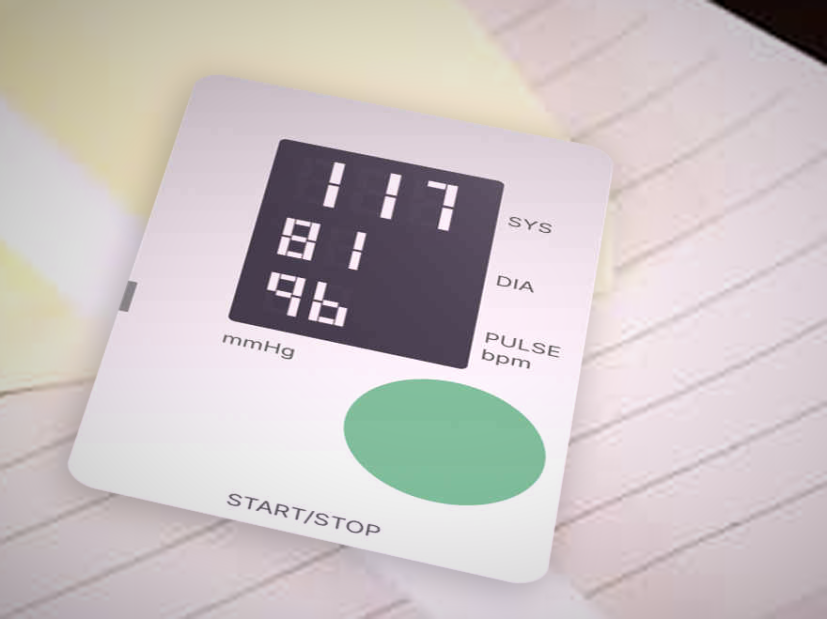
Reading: 117 mmHg
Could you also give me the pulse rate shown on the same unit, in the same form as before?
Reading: 96 bpm
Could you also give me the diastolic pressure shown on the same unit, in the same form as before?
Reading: 81 mmHg
